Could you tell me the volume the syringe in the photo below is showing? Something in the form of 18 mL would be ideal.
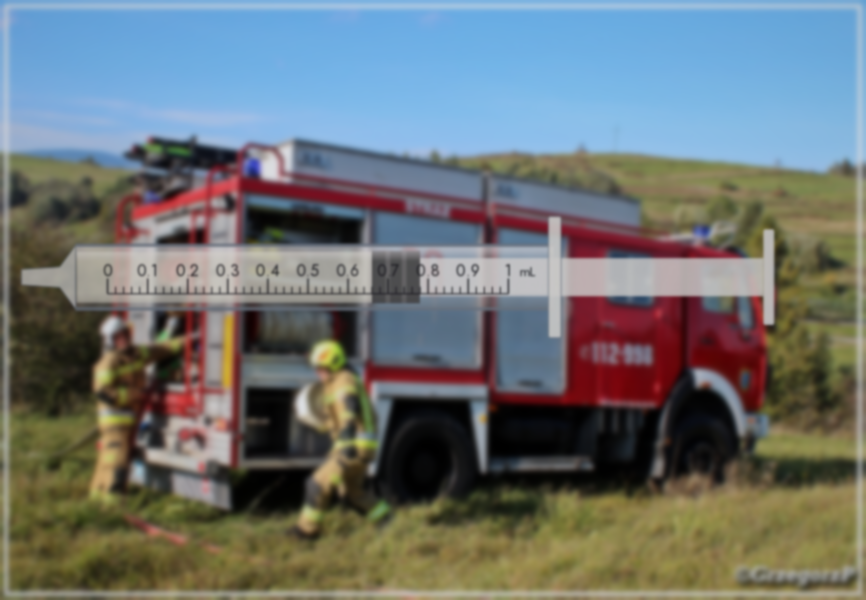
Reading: 0.66 mL
